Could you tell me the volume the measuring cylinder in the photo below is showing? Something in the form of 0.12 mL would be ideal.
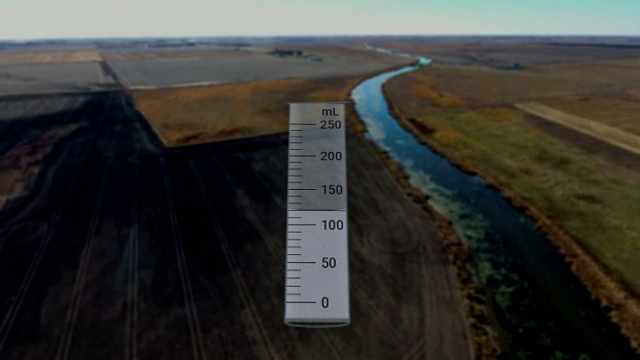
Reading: 120 mL
